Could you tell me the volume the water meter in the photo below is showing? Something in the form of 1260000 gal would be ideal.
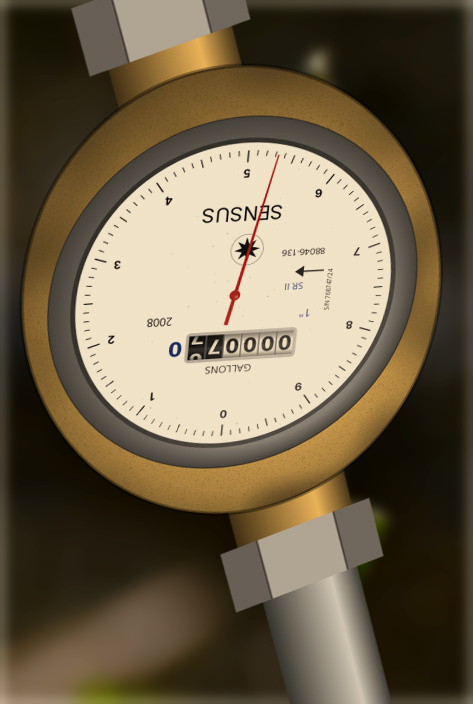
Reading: 765.3 gal
